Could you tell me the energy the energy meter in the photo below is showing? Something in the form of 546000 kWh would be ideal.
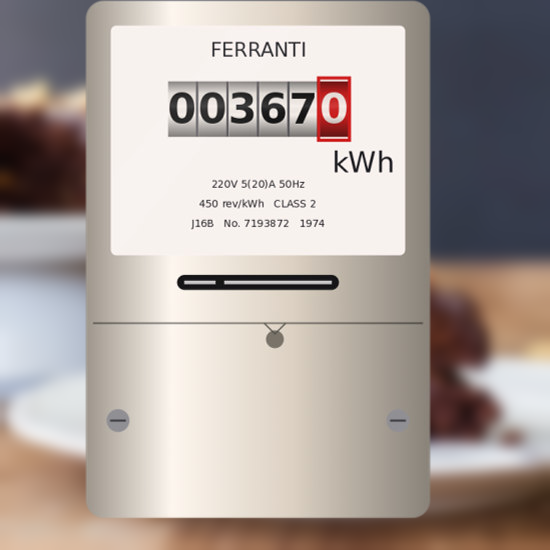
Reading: 367.0 kWh
